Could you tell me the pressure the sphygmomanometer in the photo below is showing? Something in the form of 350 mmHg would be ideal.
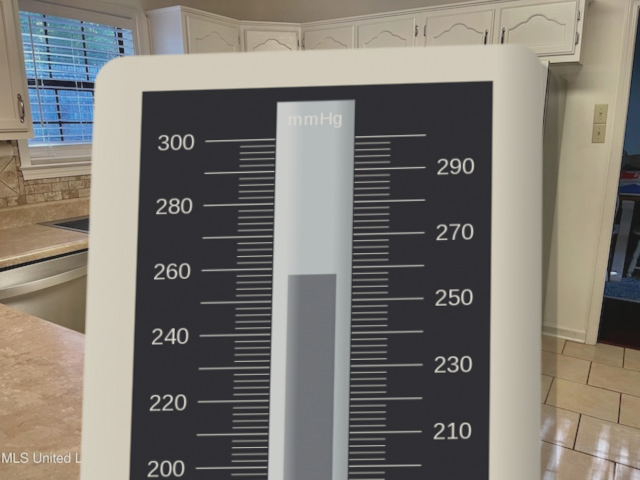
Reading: 258 mmHg
